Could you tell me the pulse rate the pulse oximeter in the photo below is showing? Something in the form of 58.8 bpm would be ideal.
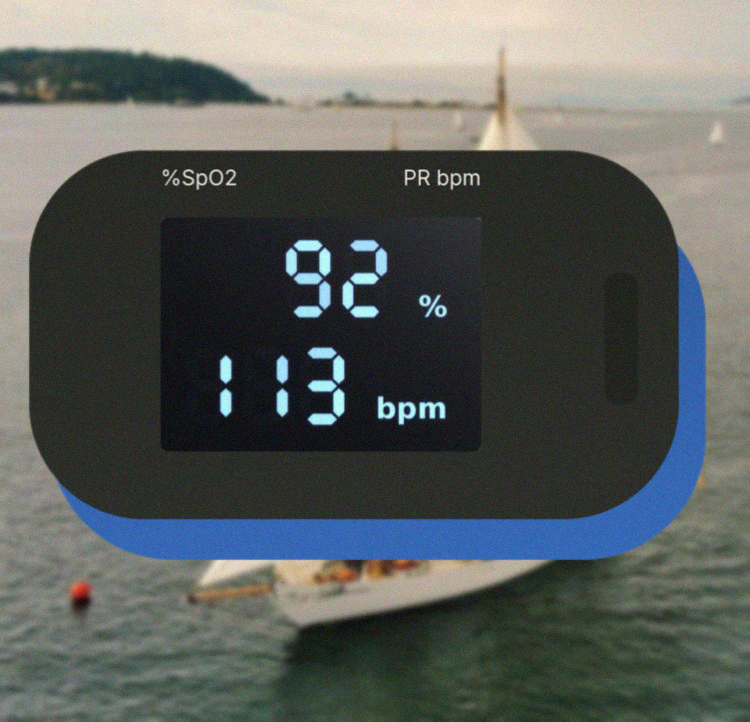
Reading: 113 bpm
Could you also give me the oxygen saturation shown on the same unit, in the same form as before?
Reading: 92 %
